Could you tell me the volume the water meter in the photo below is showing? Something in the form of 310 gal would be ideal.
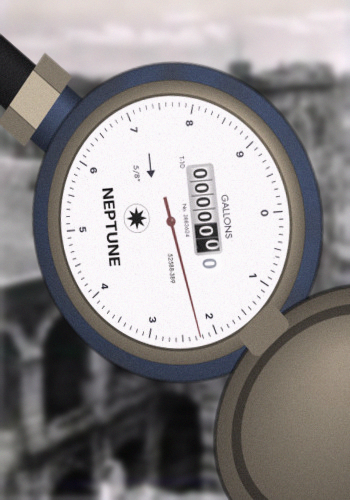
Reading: 2.2 gal
